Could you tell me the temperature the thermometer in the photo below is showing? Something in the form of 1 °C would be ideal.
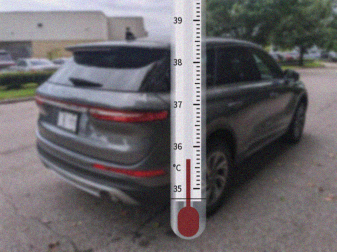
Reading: 35.7 °C
